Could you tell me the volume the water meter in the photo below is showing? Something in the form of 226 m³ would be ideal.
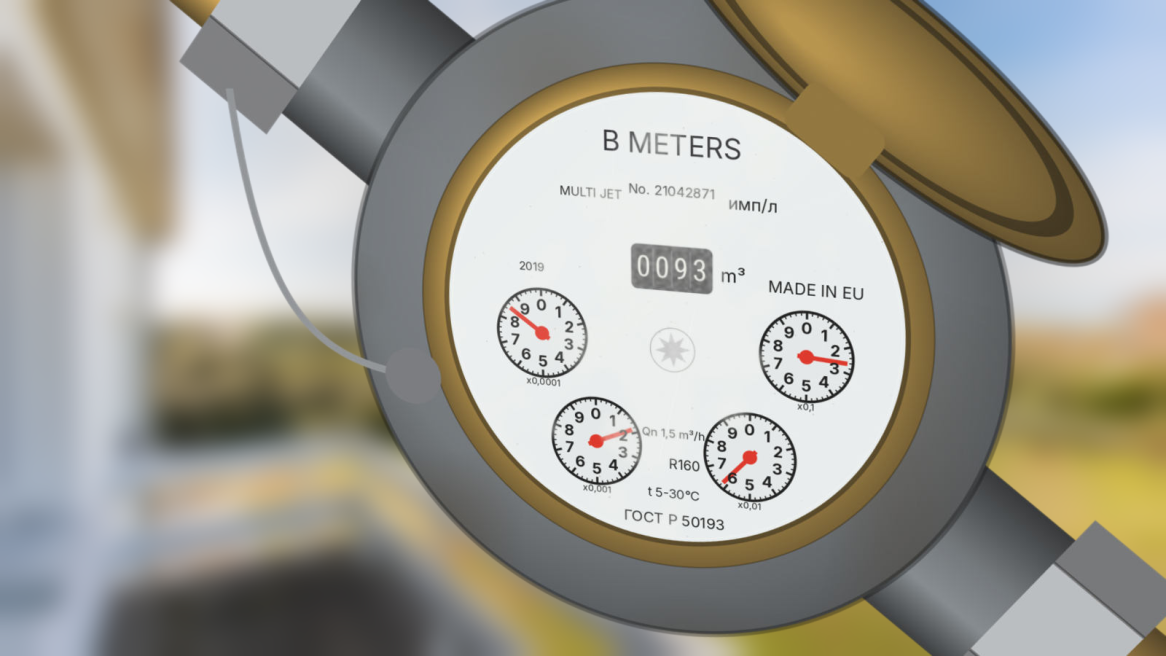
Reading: 93.2618 m³
